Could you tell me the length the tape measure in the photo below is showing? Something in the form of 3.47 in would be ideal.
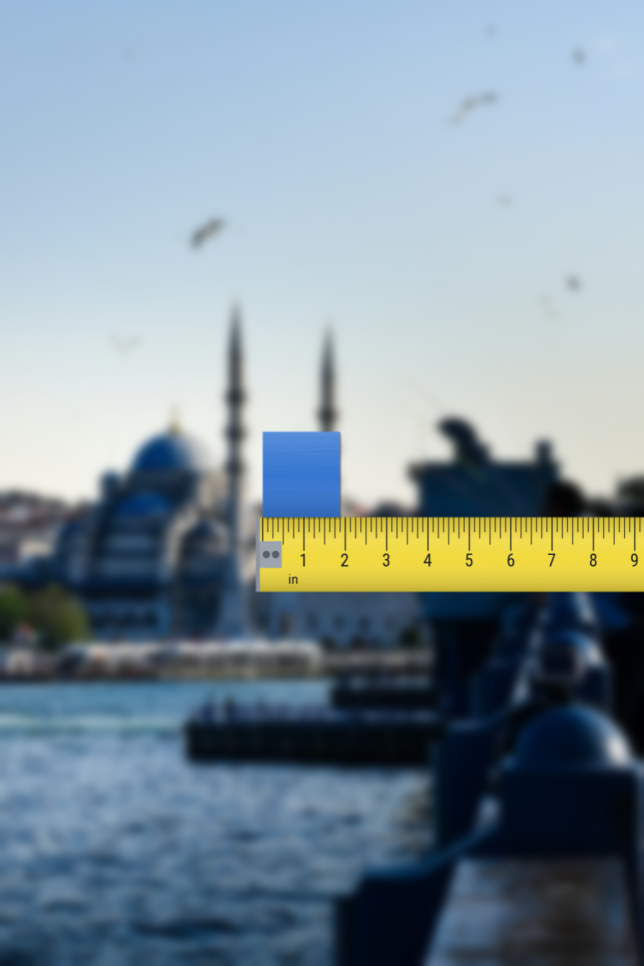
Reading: 1.875 in
